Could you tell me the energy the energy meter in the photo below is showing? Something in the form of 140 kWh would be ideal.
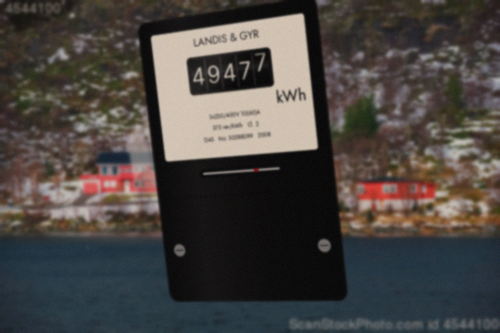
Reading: 49477 kWh
